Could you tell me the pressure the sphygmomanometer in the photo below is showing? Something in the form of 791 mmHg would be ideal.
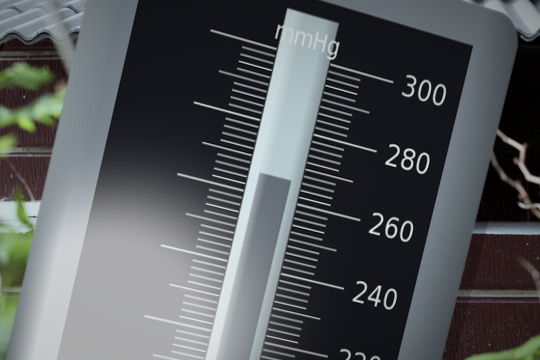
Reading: 266 mmHg
